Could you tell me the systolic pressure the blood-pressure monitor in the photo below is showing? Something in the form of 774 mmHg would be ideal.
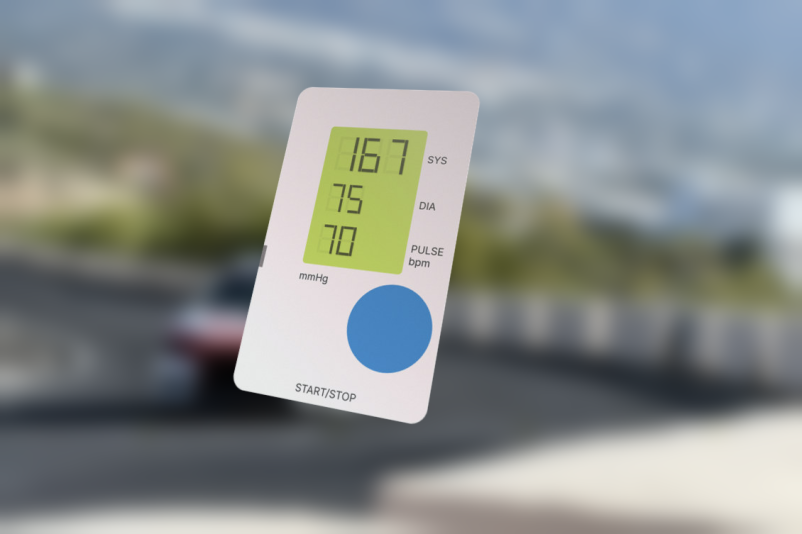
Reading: 167 mmHg
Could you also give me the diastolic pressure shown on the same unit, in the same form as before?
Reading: 75 mmHg
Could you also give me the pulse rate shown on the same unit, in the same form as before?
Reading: 70 bpm
